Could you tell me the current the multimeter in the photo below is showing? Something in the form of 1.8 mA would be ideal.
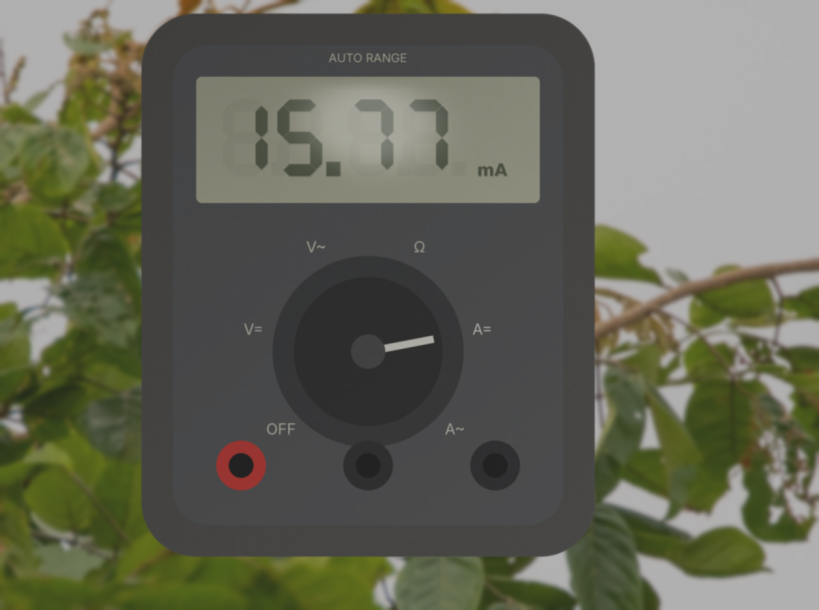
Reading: 15.77 mA
